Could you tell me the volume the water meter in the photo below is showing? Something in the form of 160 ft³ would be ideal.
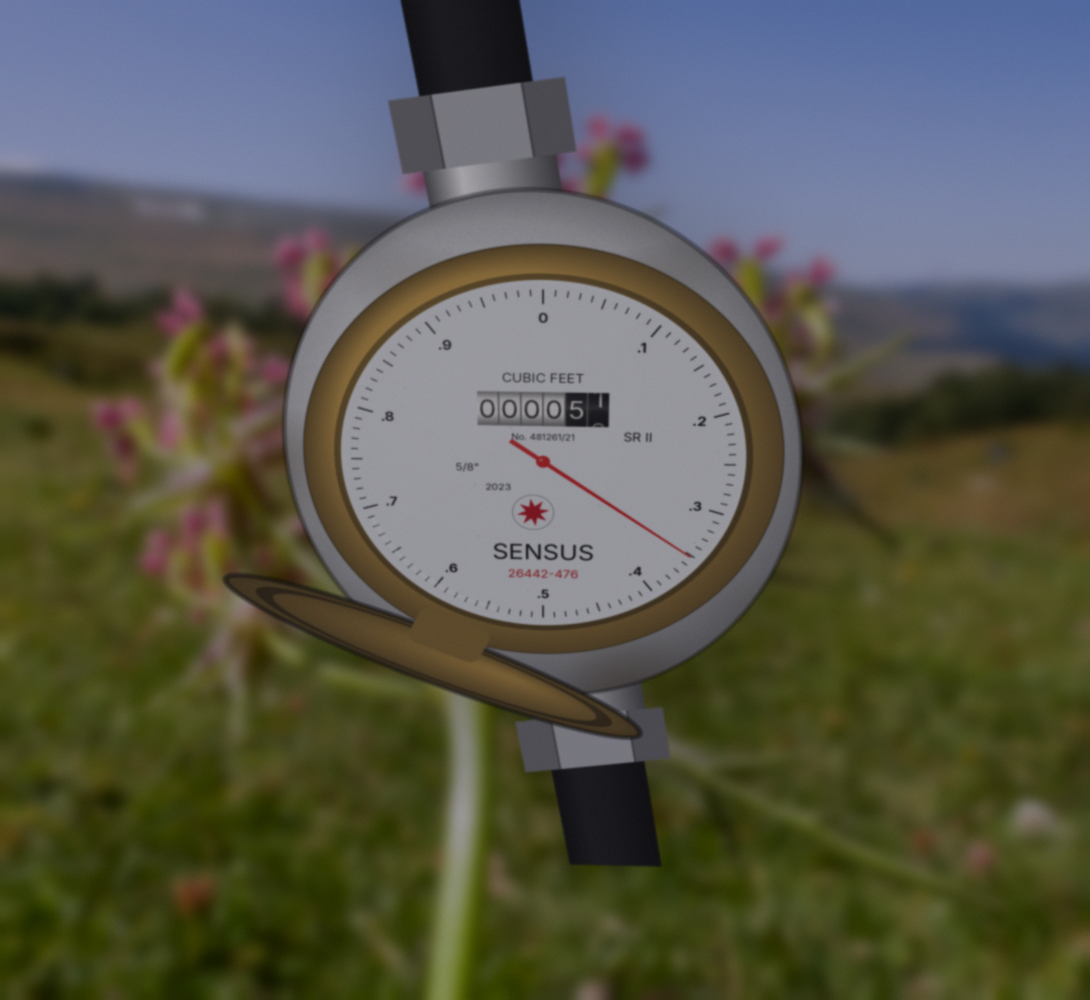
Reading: 51.35 ft³
